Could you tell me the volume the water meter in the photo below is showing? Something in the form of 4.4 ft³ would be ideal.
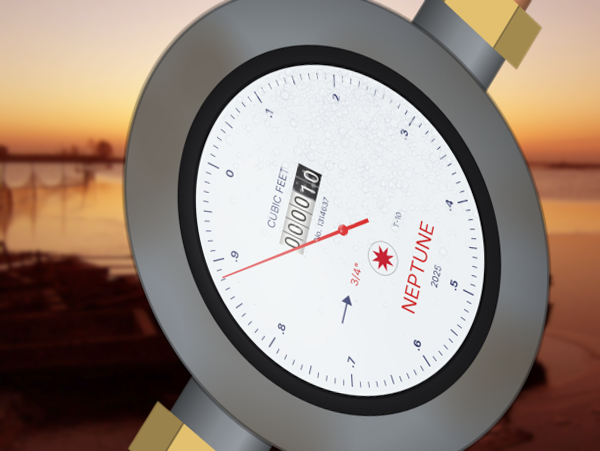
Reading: 9.88 ft³
